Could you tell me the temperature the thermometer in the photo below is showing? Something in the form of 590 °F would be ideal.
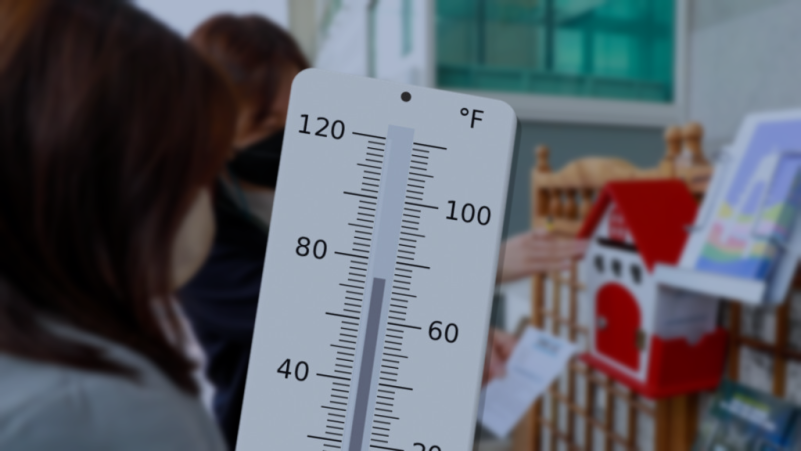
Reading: 74 °F
